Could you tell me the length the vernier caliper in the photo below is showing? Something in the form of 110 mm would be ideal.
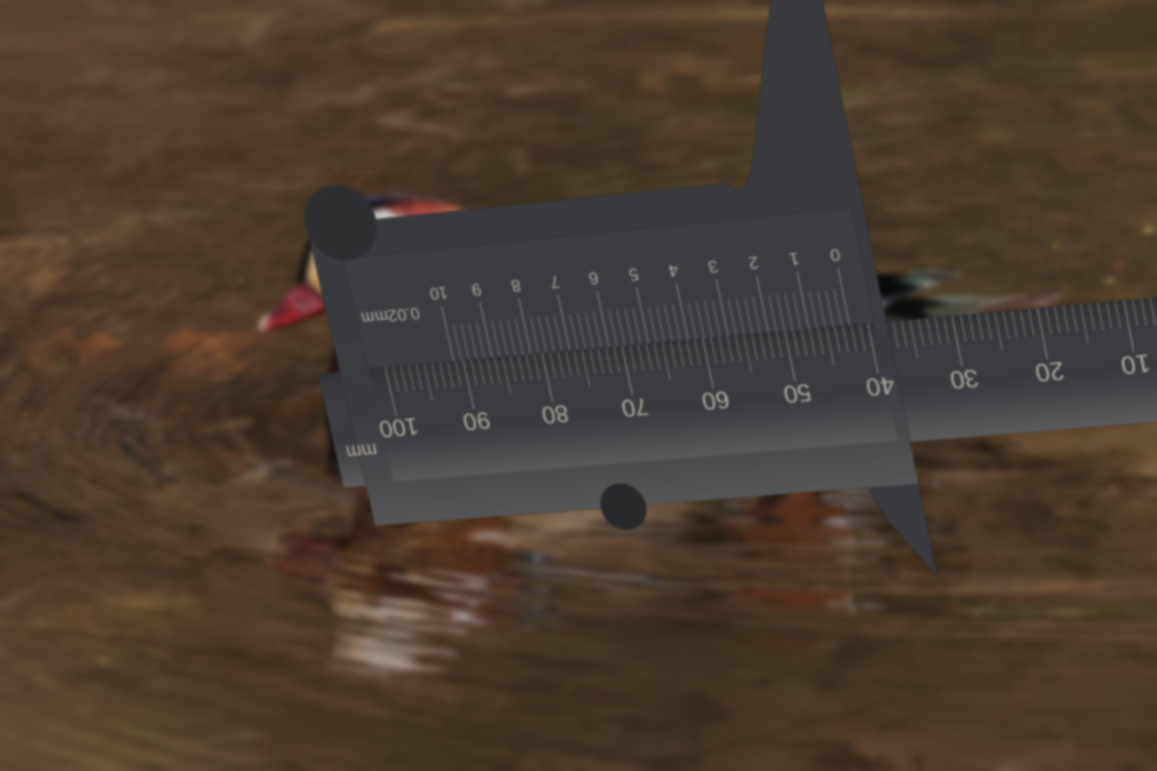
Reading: 42.2 mm
